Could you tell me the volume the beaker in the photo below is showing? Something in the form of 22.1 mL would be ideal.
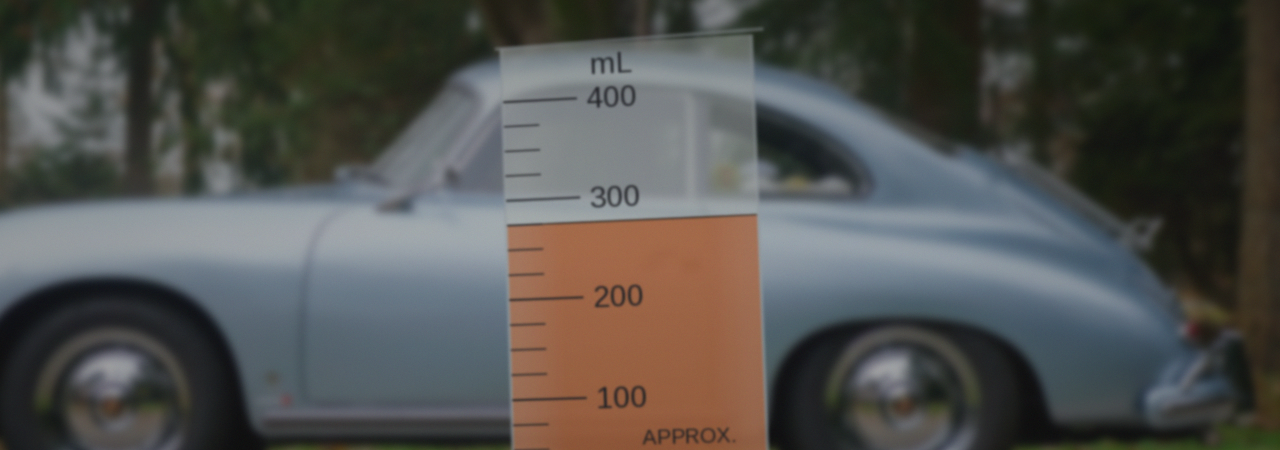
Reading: 275 mL
